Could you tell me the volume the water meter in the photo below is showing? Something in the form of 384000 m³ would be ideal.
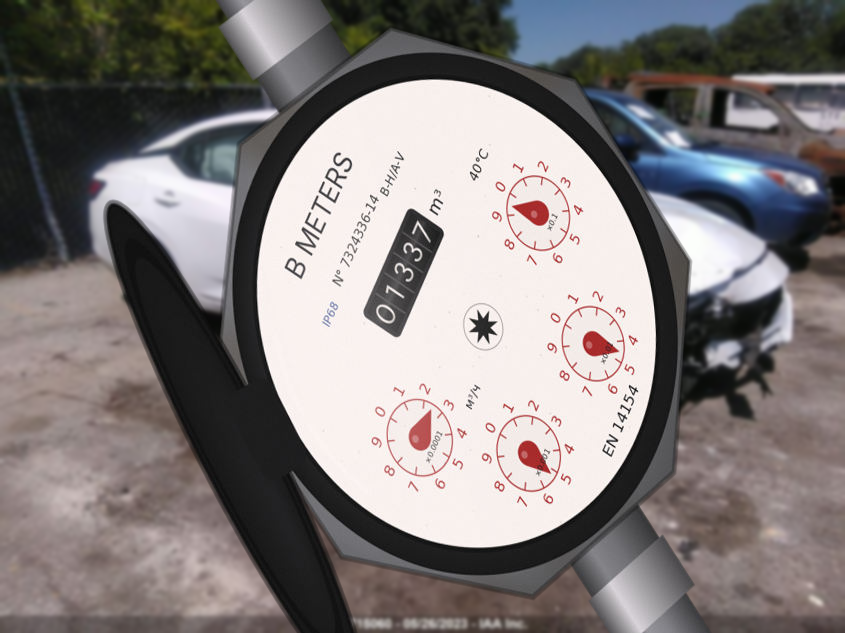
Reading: 1336.9452 m³
